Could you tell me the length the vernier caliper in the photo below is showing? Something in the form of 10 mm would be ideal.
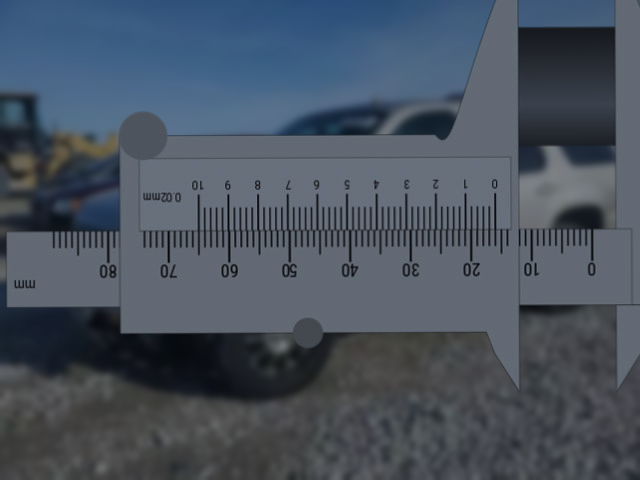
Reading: 16.0 mm
